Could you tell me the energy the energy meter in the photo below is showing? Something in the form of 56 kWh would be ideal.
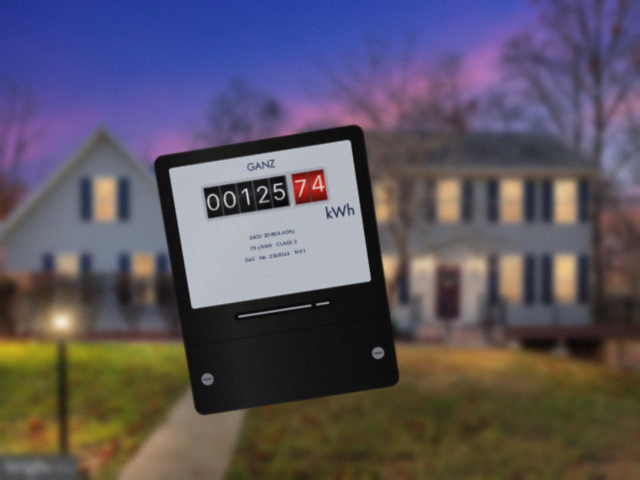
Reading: 125.74 kWh
